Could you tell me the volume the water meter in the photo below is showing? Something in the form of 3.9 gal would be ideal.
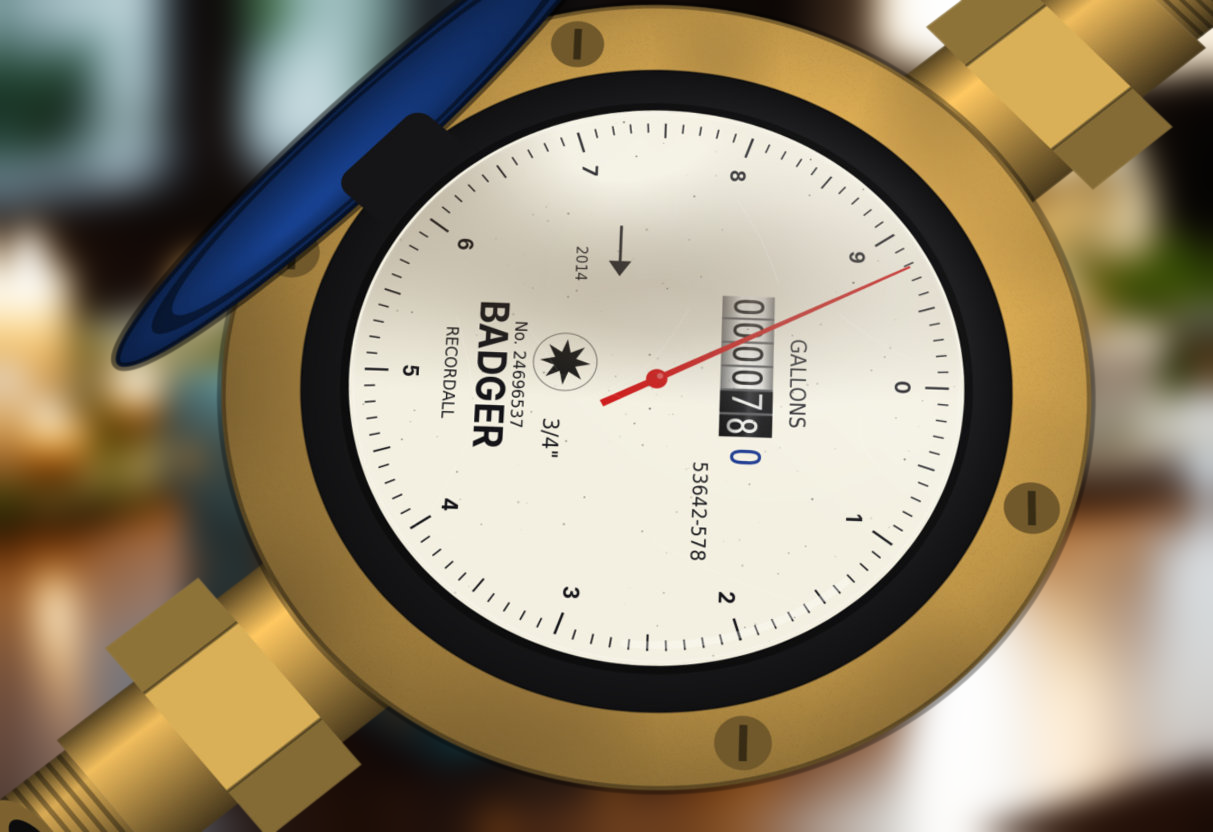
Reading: 779.2 gal
